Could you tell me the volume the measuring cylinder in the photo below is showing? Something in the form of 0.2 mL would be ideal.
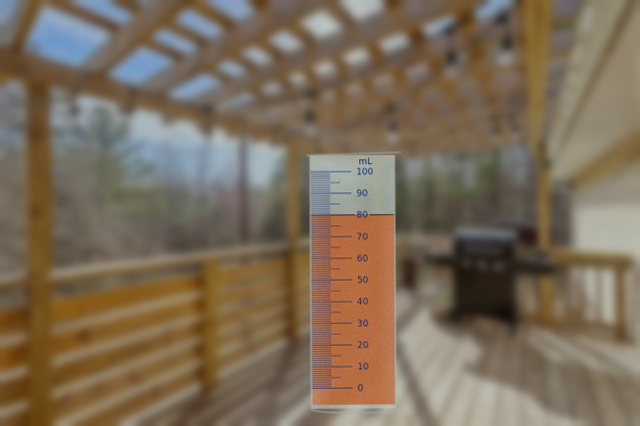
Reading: 80 mL
